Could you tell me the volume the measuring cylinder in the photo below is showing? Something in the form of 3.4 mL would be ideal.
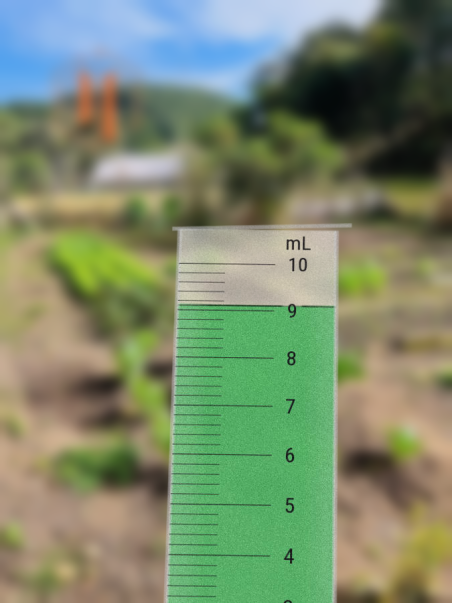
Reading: 9.1 mL
